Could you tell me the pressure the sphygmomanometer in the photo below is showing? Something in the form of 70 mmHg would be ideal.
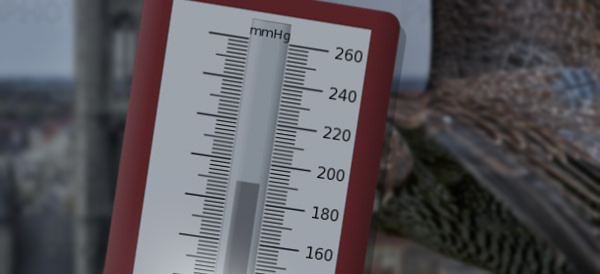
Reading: 190 mmHg
